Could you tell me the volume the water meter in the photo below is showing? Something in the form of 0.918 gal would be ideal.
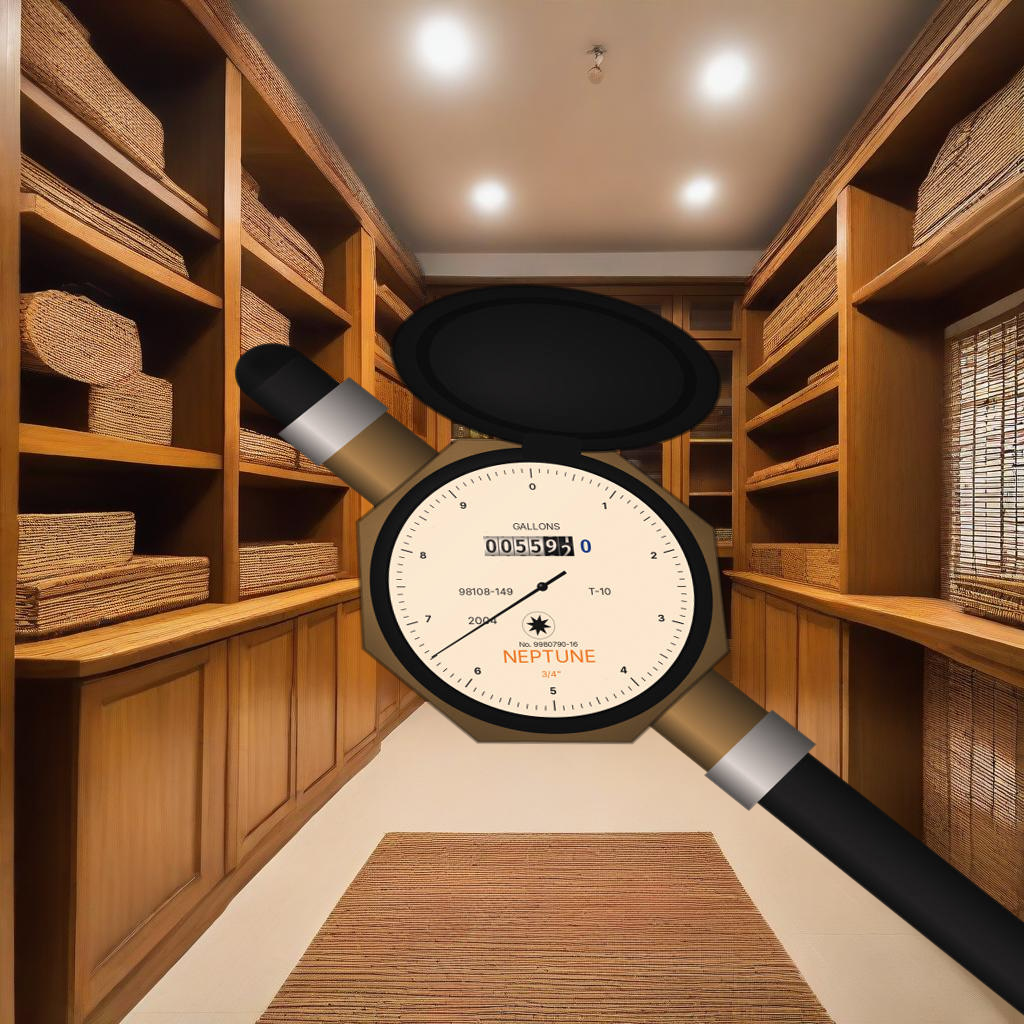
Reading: 55916.5 gal
